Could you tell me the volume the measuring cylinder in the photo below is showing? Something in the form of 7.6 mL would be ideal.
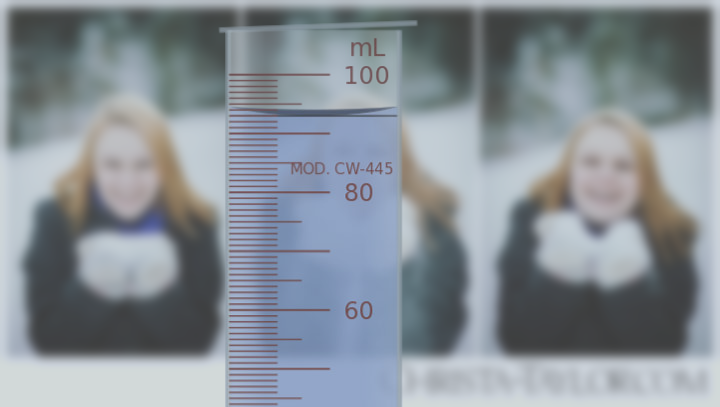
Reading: 93 mL
